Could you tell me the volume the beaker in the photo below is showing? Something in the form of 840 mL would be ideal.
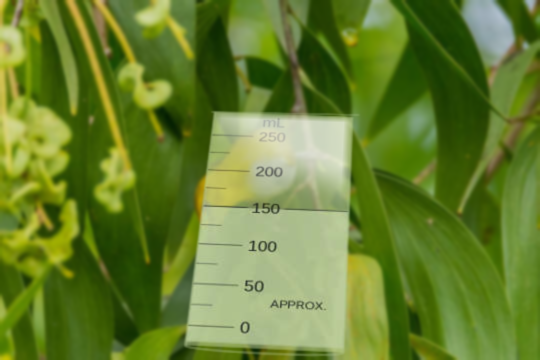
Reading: 150 mL
